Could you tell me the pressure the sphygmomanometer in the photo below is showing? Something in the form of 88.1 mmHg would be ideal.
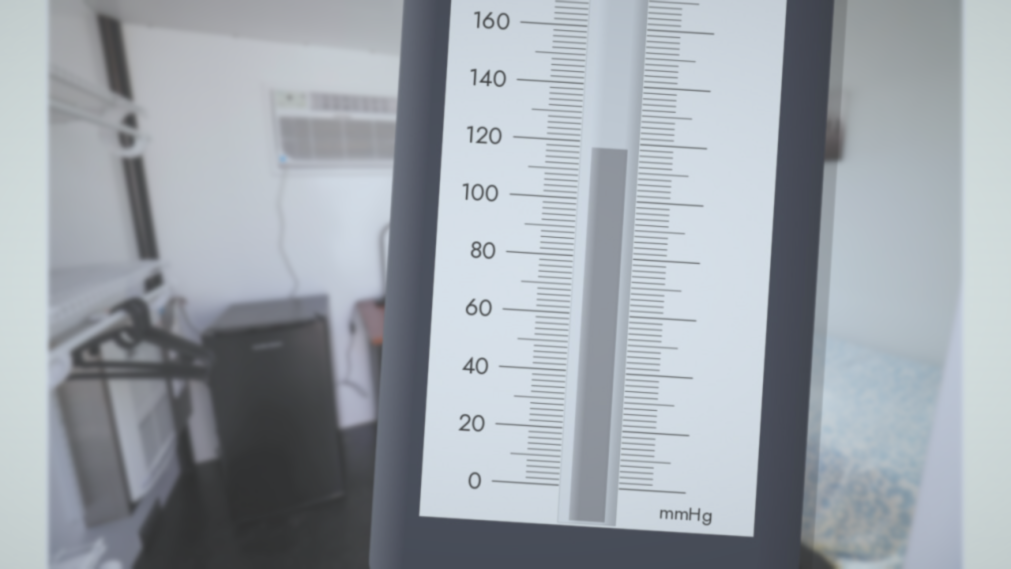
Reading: 118 mmHg
